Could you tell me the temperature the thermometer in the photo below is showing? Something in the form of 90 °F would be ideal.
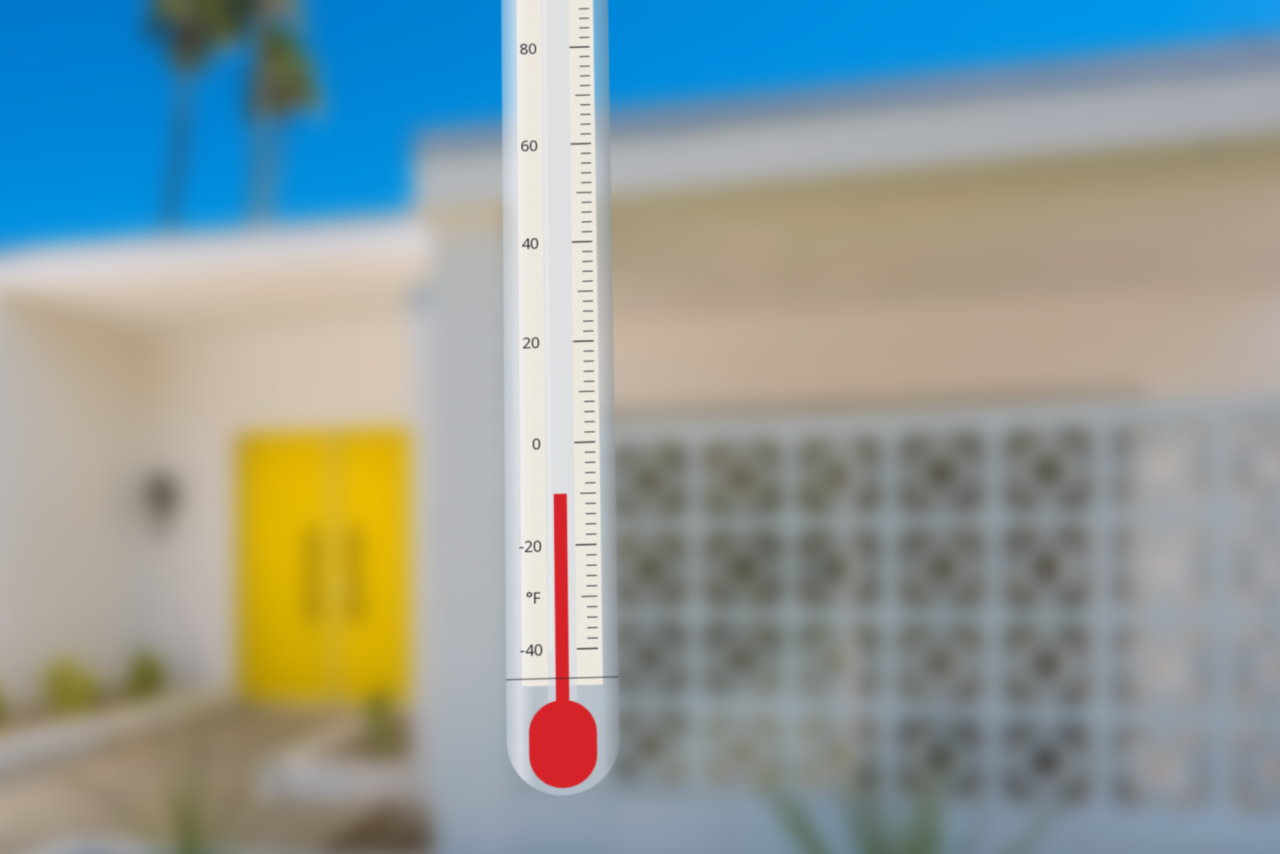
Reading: -10 °F
